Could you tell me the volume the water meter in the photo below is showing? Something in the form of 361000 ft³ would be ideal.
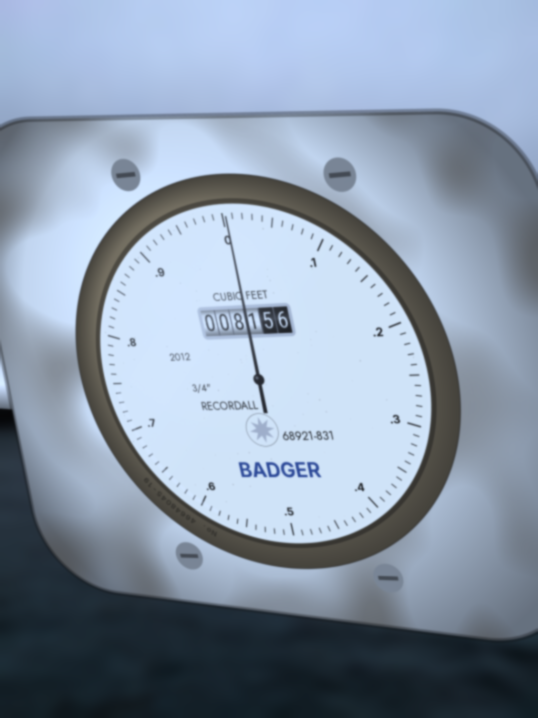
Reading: 8156.00 ft³
